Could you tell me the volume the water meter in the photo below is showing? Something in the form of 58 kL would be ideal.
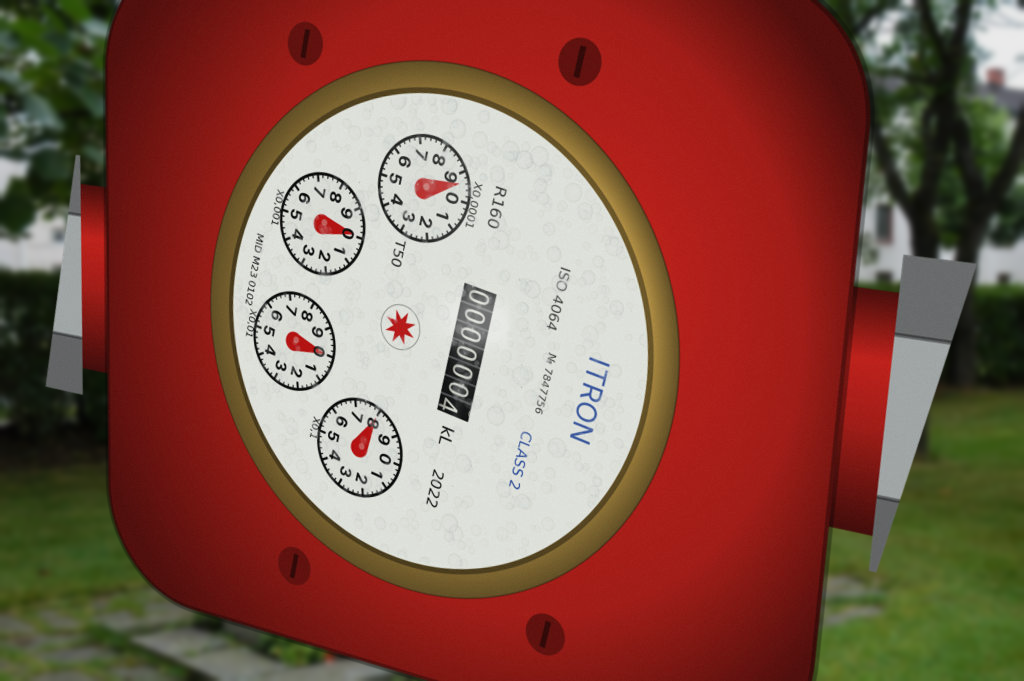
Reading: 3.7999 kL
